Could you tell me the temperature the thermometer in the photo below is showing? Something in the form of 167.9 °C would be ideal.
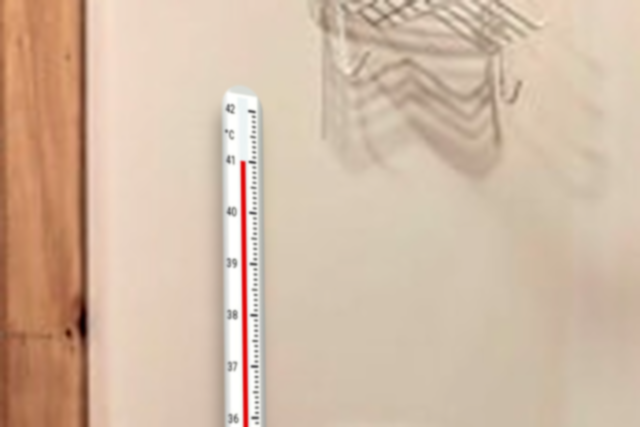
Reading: 41 °C
